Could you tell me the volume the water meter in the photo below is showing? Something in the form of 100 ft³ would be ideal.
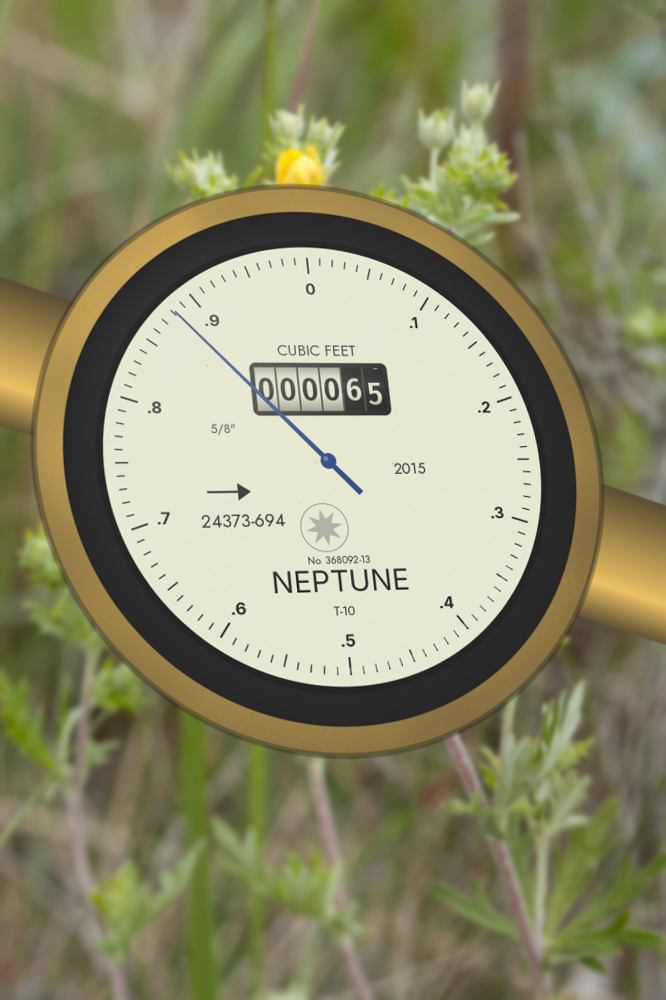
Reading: 64.88 ft³
